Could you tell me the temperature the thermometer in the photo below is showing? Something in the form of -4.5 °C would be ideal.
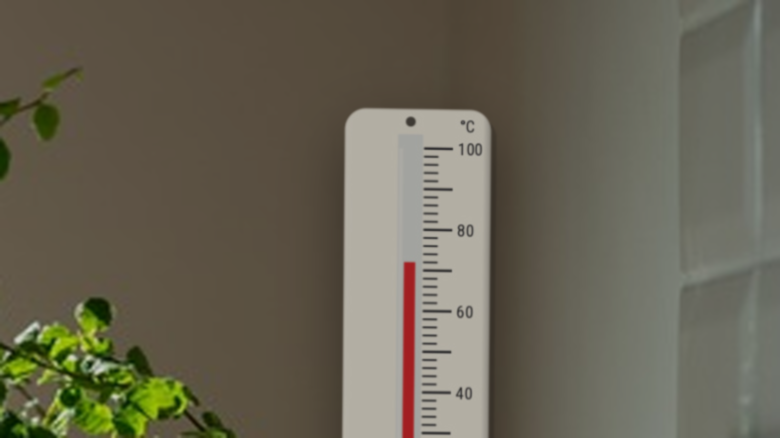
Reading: 72 °C
